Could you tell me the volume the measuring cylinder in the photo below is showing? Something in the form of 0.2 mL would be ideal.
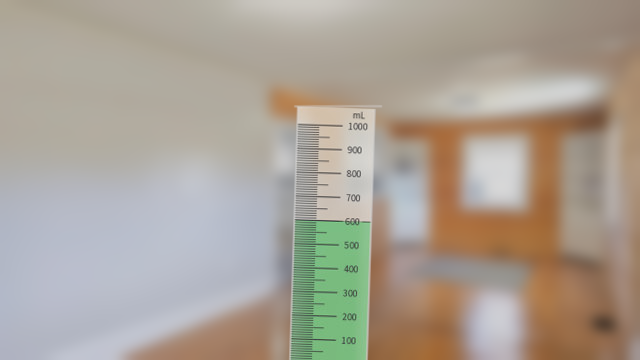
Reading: 600 mL
